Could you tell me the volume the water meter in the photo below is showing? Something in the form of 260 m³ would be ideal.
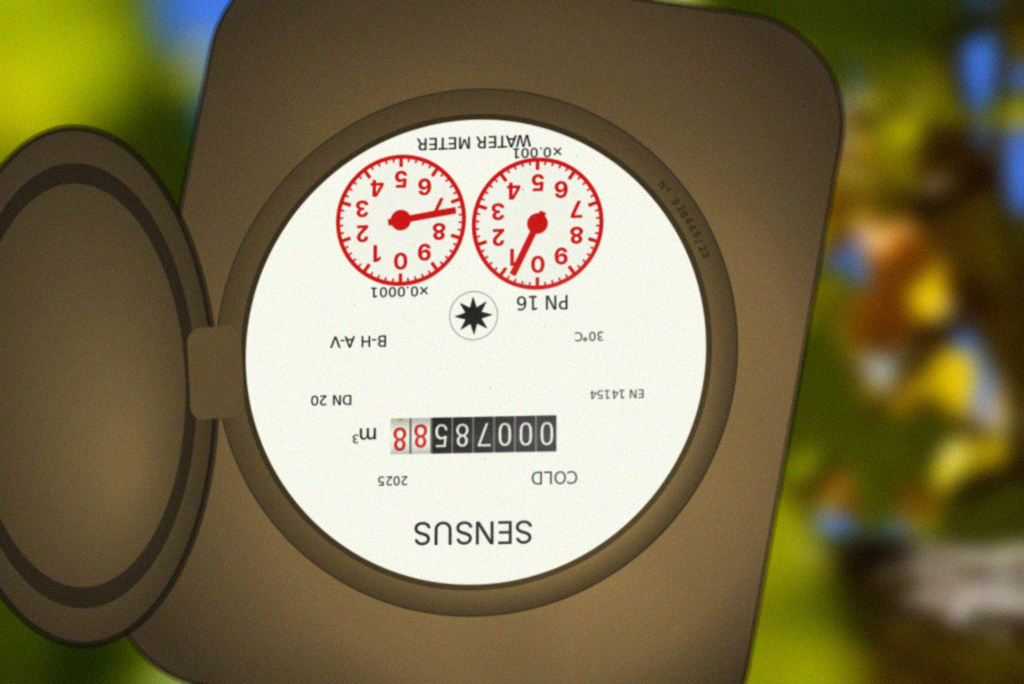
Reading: 785.8807 m³
